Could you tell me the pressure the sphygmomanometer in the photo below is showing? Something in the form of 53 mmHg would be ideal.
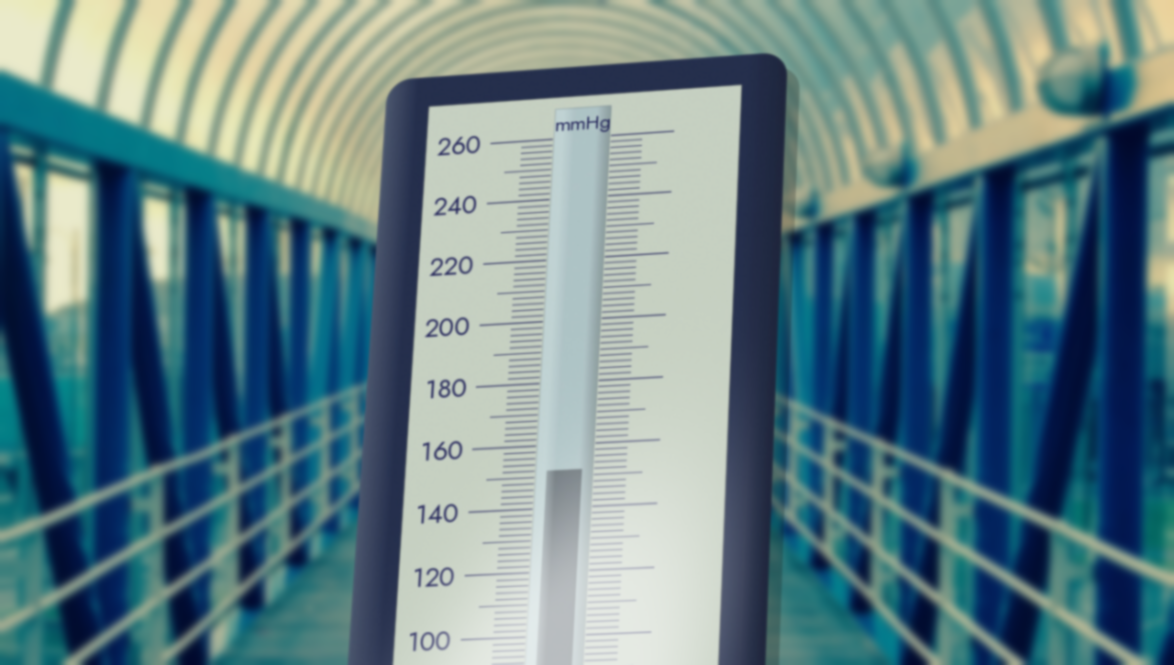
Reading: 152 mmHg
